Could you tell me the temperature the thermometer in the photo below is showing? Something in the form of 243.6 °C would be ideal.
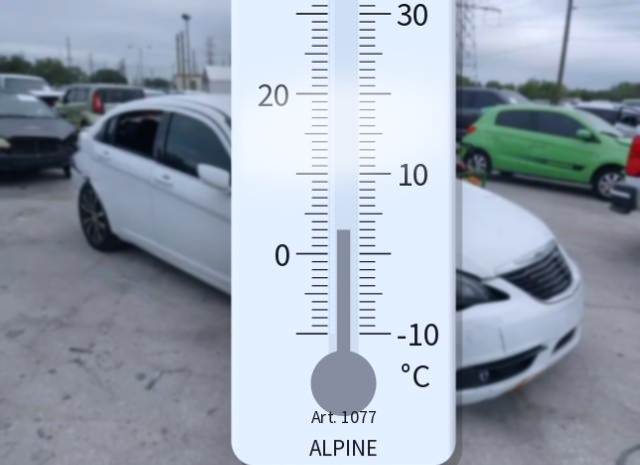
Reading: 3 °C
